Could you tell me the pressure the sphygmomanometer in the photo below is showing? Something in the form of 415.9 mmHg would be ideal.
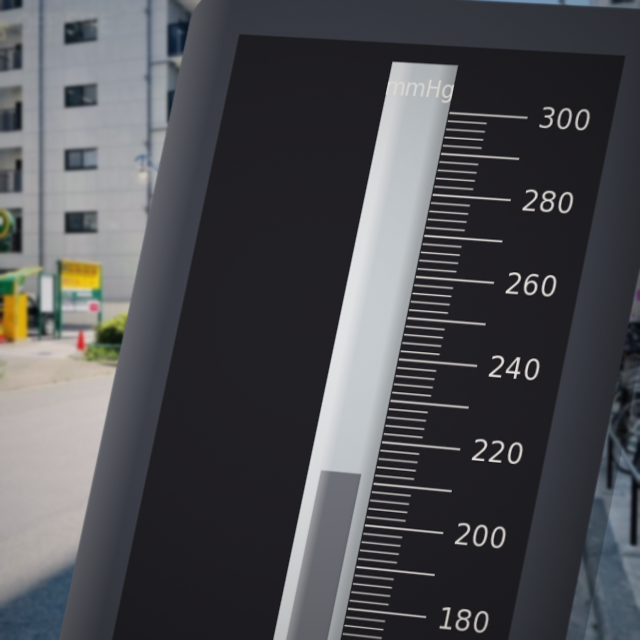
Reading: 212 mmHg
